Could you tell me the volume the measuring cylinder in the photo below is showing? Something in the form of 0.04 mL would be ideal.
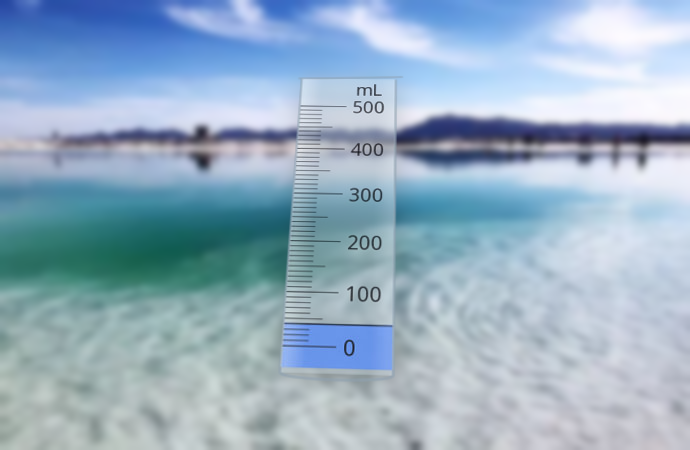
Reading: 40 mL
